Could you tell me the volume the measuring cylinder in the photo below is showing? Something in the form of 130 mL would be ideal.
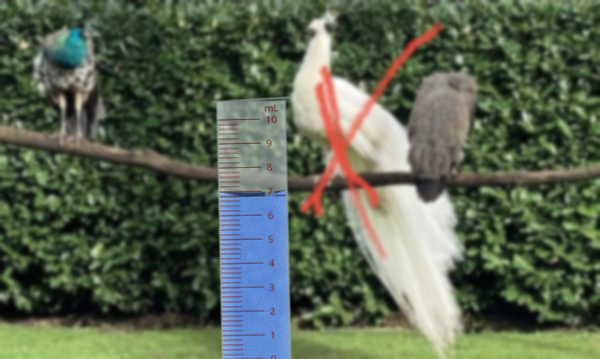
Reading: 6.8 mL
